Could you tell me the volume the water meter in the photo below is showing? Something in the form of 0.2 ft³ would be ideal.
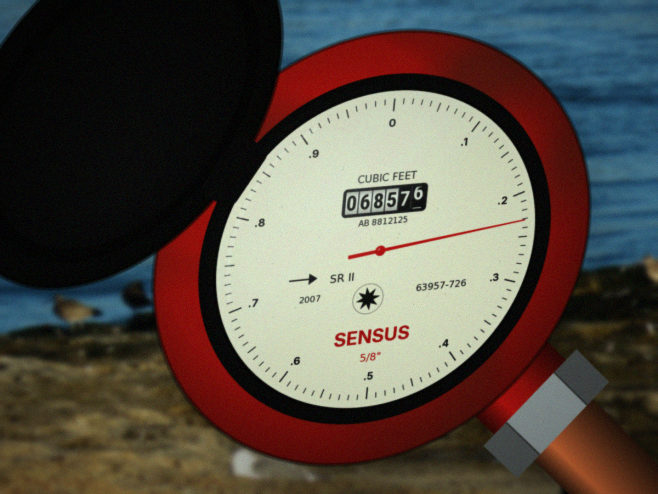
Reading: 68576.23 ft³
